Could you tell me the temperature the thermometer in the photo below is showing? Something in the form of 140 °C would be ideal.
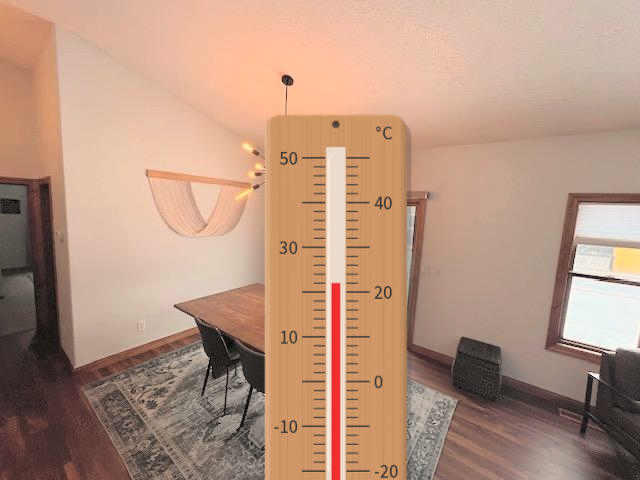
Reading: 22 °C
